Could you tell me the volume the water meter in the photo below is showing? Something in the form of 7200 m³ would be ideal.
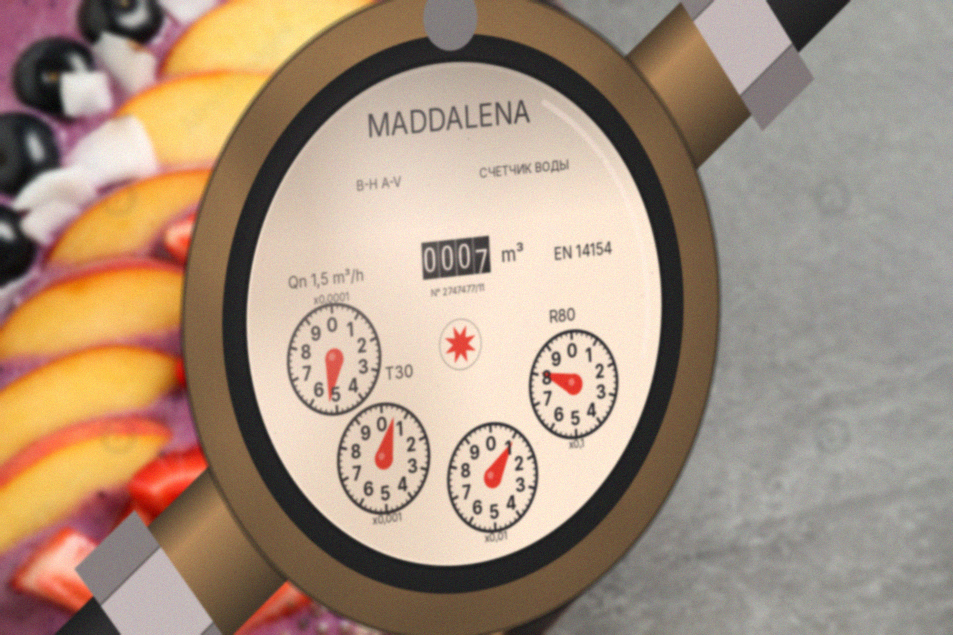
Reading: 6.8105 m³
